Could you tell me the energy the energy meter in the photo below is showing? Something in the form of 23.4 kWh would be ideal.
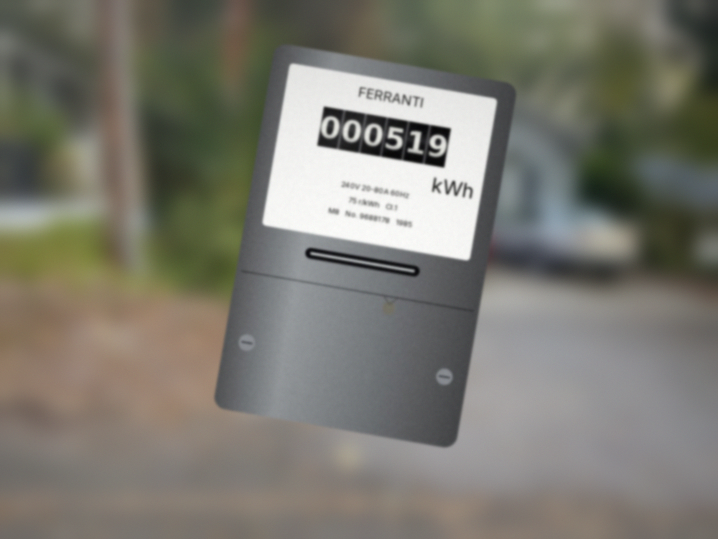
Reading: 519 kWh
